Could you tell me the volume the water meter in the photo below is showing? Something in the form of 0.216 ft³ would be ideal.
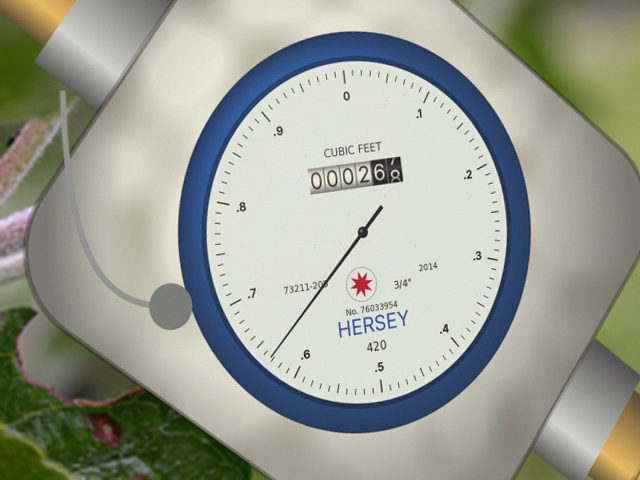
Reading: 267.63 ft³
